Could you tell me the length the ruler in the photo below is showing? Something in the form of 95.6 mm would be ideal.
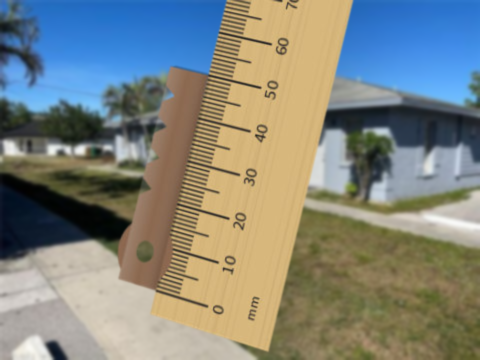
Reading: 50 mm
